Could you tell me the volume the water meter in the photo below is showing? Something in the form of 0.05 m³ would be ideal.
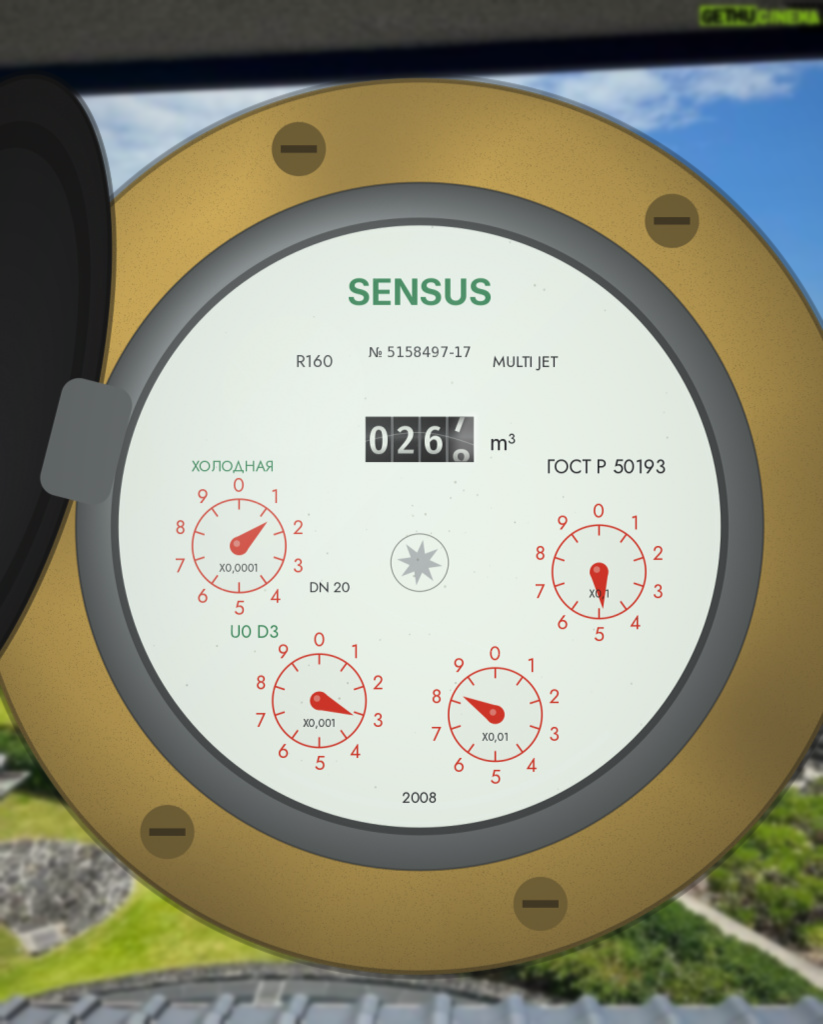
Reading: 267.4831 m³
